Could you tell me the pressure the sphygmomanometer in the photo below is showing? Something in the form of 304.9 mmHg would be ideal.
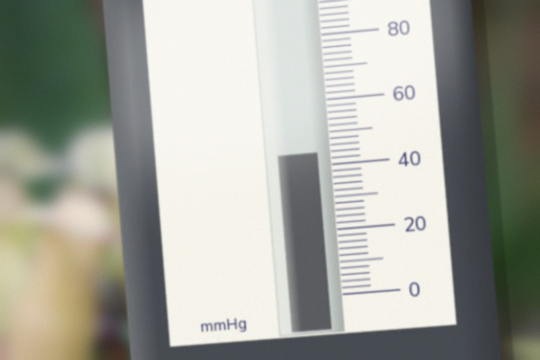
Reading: 44 mmHg
